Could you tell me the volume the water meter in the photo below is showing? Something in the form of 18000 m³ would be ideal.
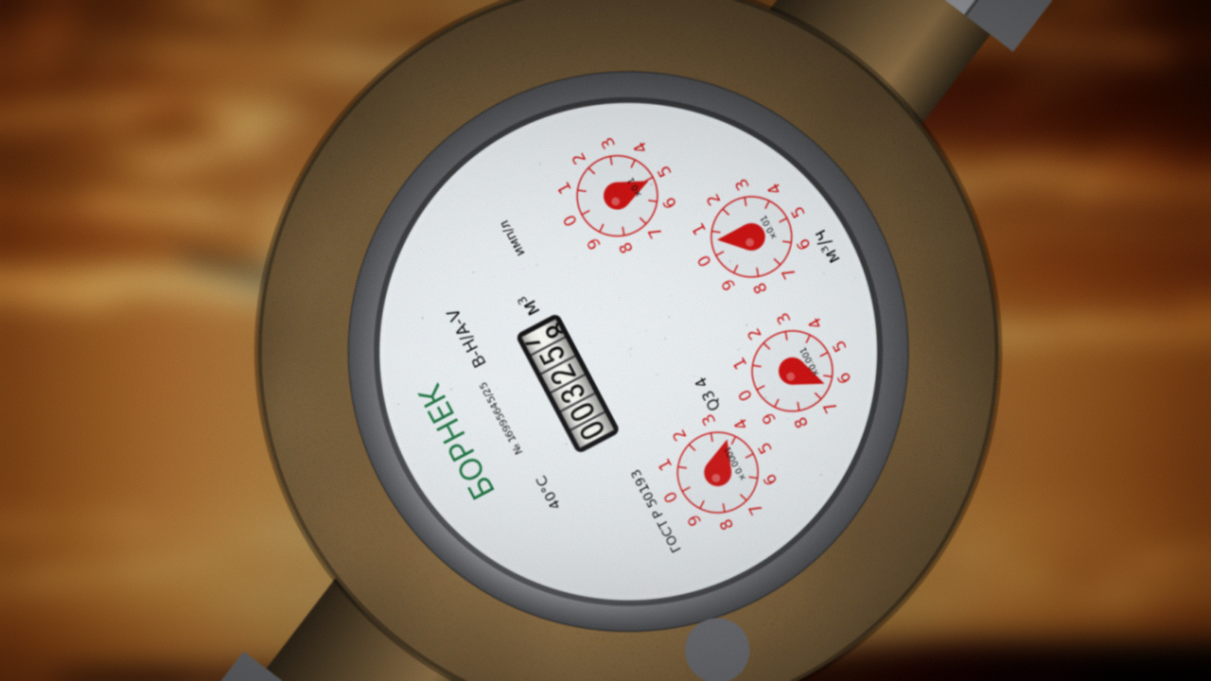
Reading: 3257.5063 m³
